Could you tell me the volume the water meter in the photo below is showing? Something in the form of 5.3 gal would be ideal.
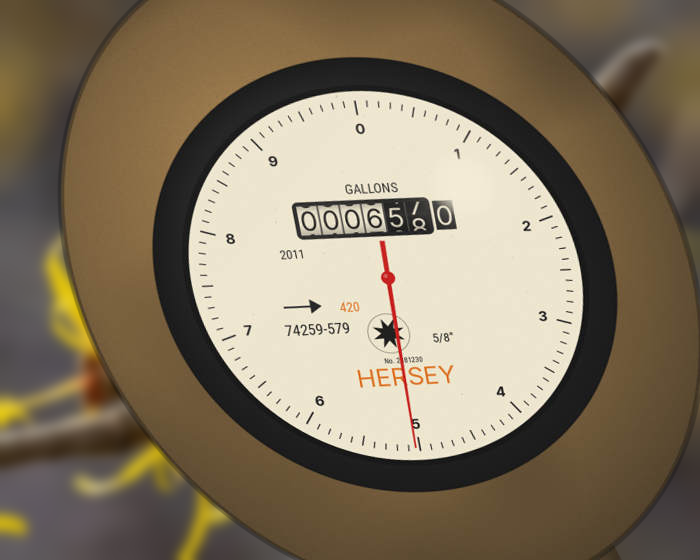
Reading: 6575.0 gal
